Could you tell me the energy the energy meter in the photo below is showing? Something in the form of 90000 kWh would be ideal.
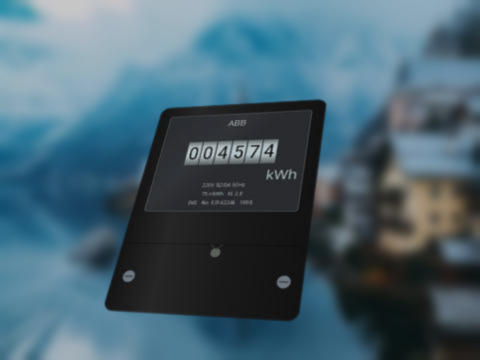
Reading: 4574 kWh
